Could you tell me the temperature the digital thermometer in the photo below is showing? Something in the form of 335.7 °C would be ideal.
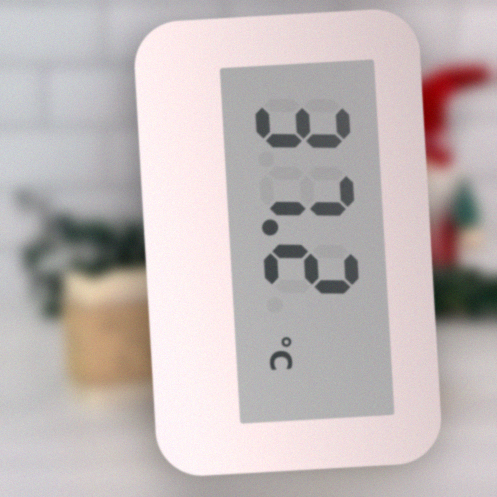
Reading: 37.2 °C
